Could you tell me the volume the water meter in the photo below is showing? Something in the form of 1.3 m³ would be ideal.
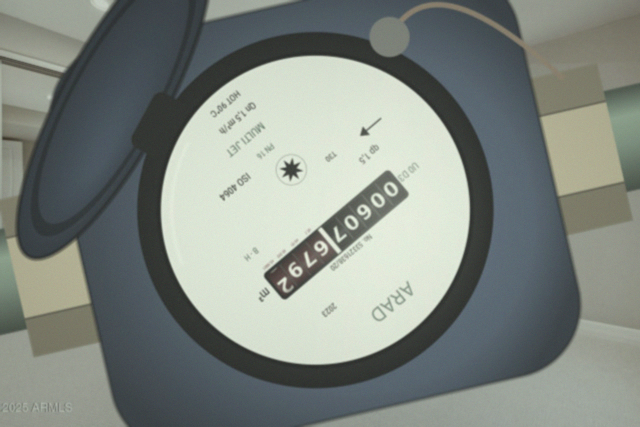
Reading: 607.6792 m³
